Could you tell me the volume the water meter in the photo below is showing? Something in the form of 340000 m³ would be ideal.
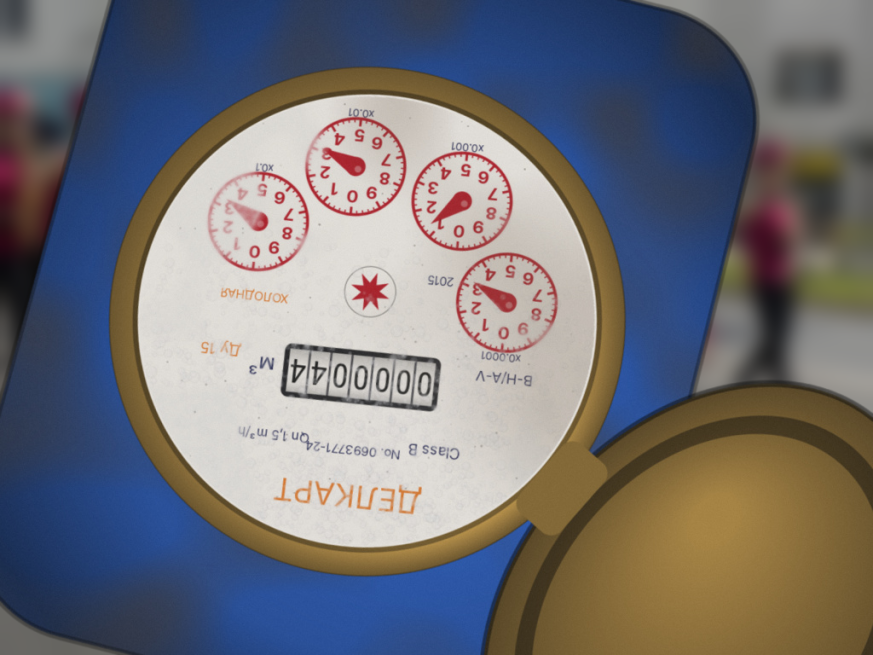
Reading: 44.3313 m³
